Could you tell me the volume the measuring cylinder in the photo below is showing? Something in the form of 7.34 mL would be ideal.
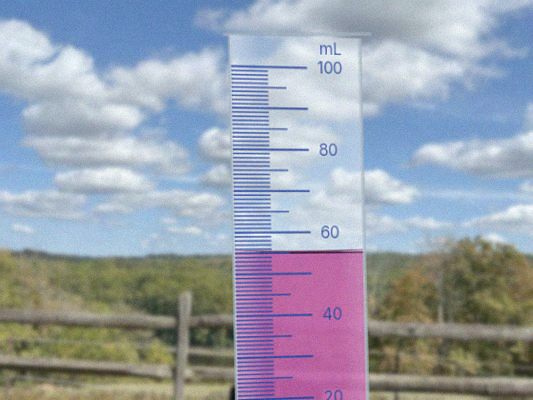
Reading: 55 mL
